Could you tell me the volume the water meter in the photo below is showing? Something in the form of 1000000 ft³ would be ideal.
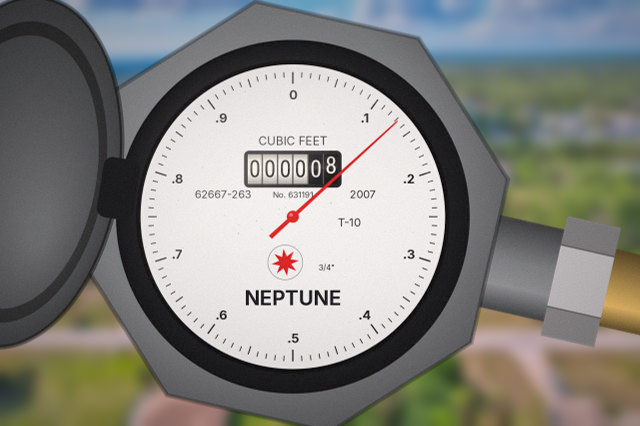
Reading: 8.13 ft³
